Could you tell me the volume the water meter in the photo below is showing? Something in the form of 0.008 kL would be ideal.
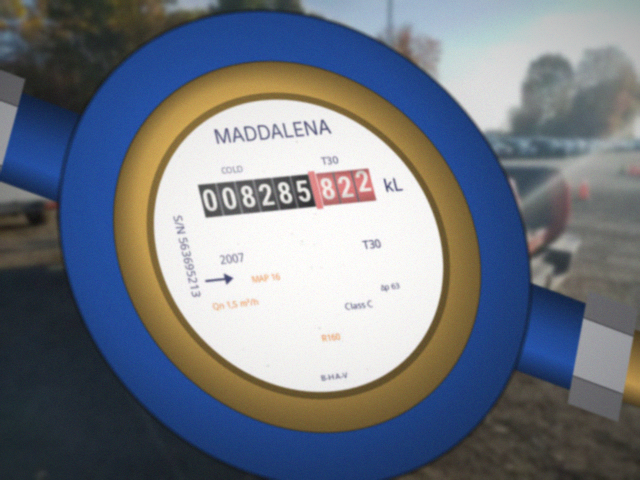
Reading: 8285.822 kL
